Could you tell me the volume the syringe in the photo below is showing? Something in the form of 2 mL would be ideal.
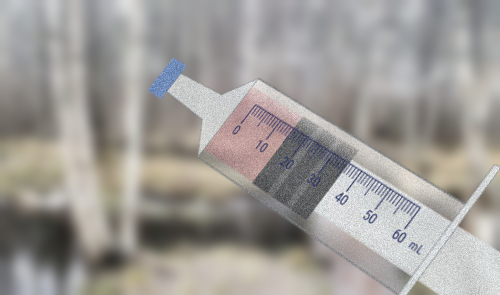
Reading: 15 mL
